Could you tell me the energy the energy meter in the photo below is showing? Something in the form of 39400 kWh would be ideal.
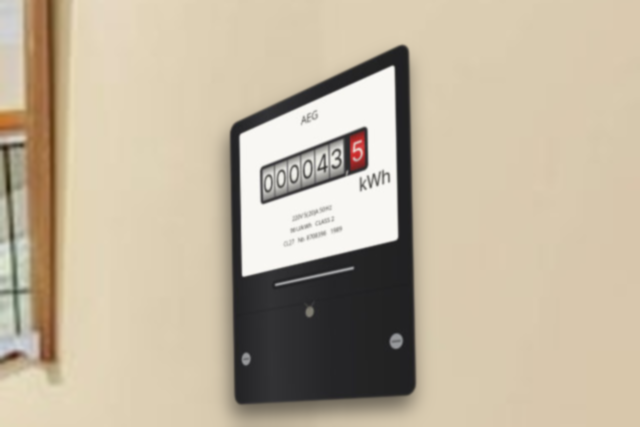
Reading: 43.5 kWh
